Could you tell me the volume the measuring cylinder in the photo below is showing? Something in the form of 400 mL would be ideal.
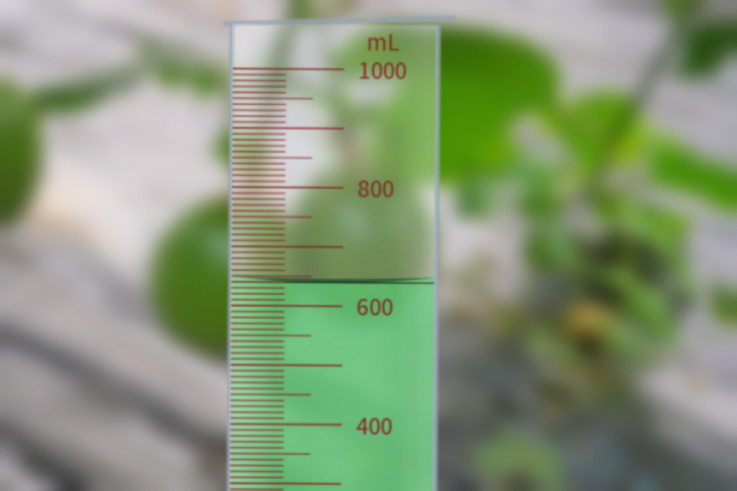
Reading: 640 mL
